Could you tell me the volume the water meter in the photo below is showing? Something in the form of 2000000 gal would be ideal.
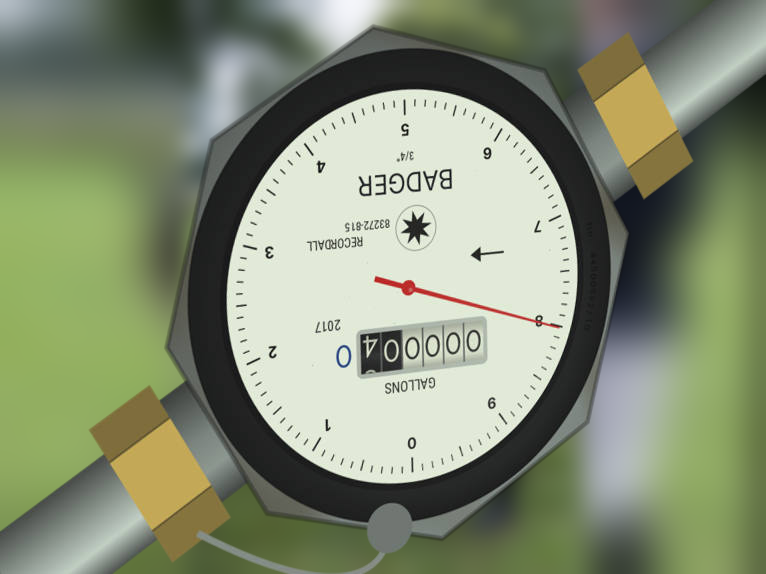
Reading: 38.0 gal
